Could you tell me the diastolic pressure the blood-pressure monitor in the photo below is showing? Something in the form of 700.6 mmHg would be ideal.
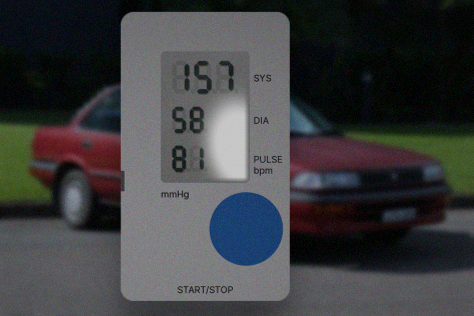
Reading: 58 mmHg
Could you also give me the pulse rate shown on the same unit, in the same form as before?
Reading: 81 bpm
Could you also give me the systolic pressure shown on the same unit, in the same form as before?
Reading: 157 mmHg
